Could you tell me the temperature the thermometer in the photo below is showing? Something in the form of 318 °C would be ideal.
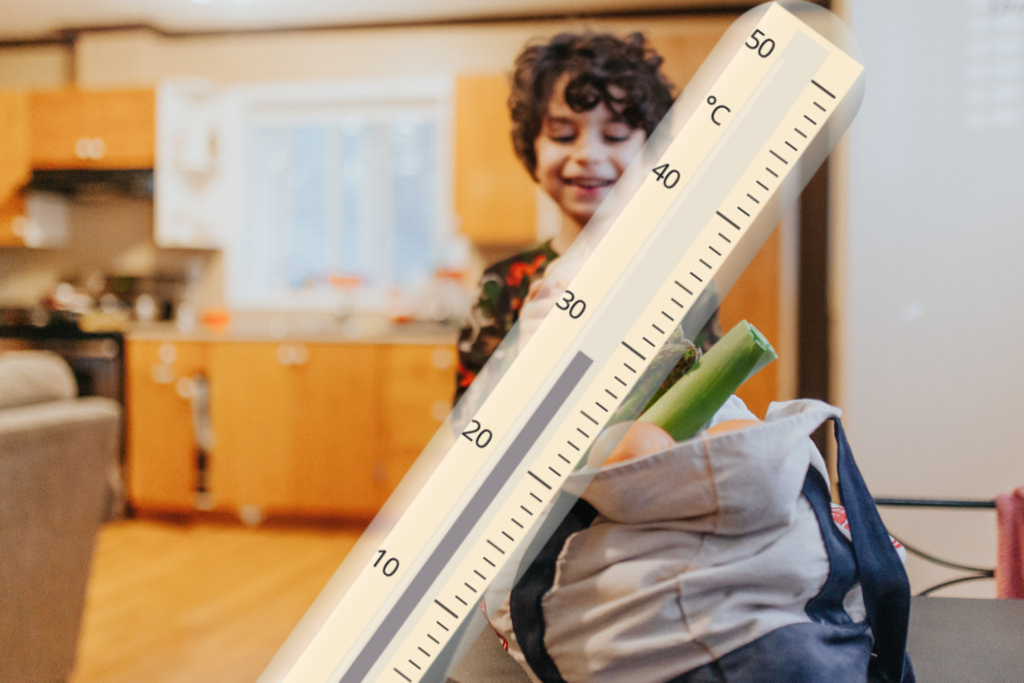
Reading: 28 °C
